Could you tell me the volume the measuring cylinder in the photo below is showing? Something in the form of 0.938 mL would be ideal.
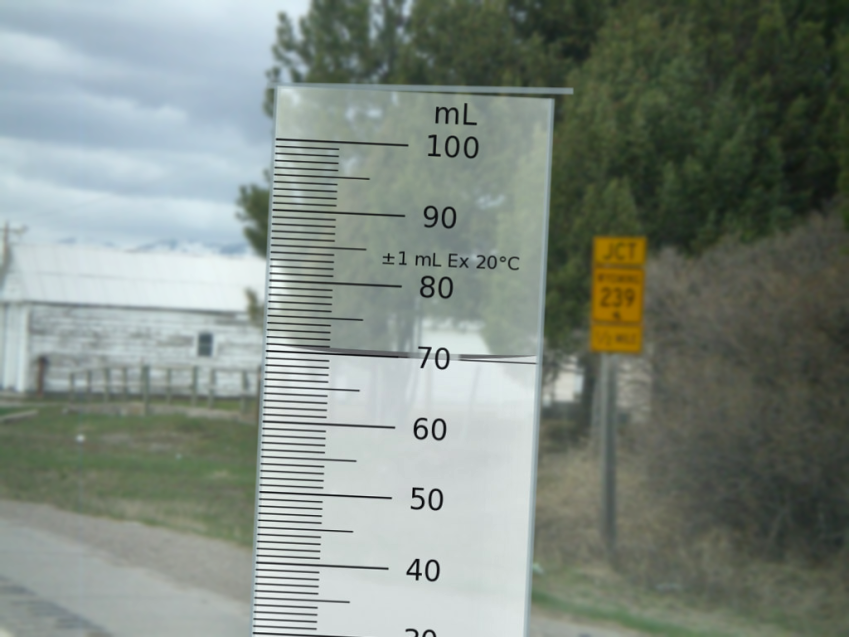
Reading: 70 mL
